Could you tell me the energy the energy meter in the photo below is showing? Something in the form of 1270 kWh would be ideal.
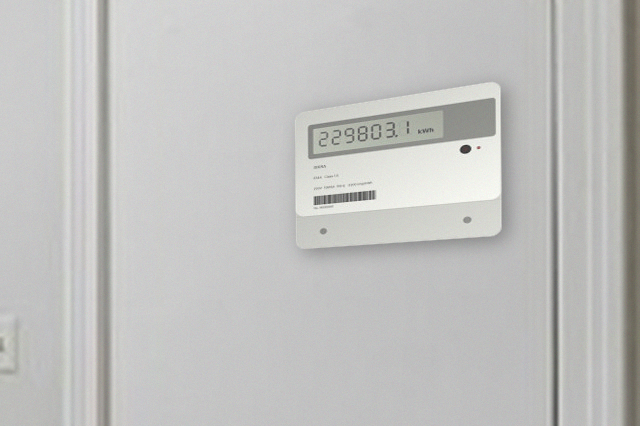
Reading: 229803.1 kWh
